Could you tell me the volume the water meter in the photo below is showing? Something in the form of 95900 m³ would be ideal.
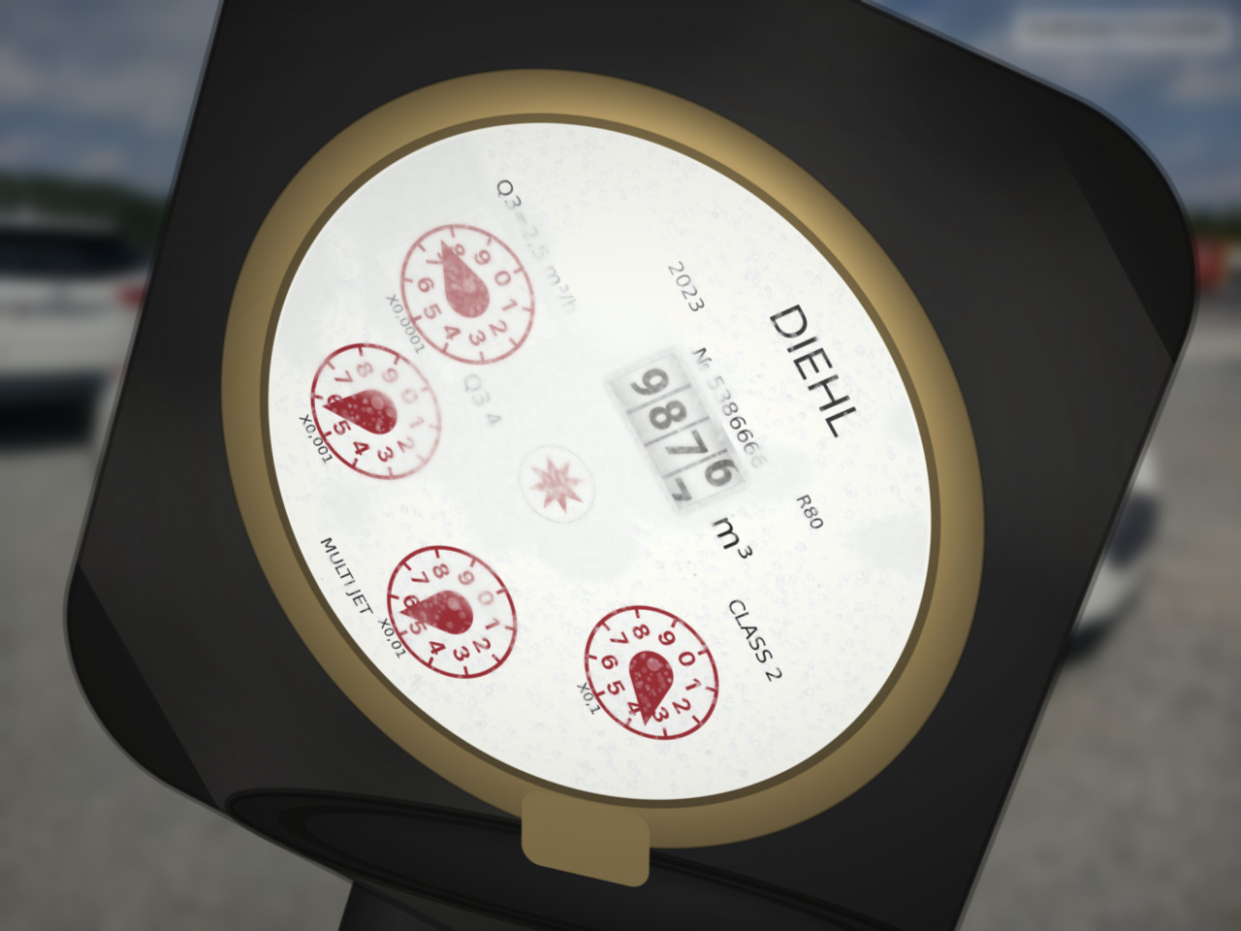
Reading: 9876.3557 m³
